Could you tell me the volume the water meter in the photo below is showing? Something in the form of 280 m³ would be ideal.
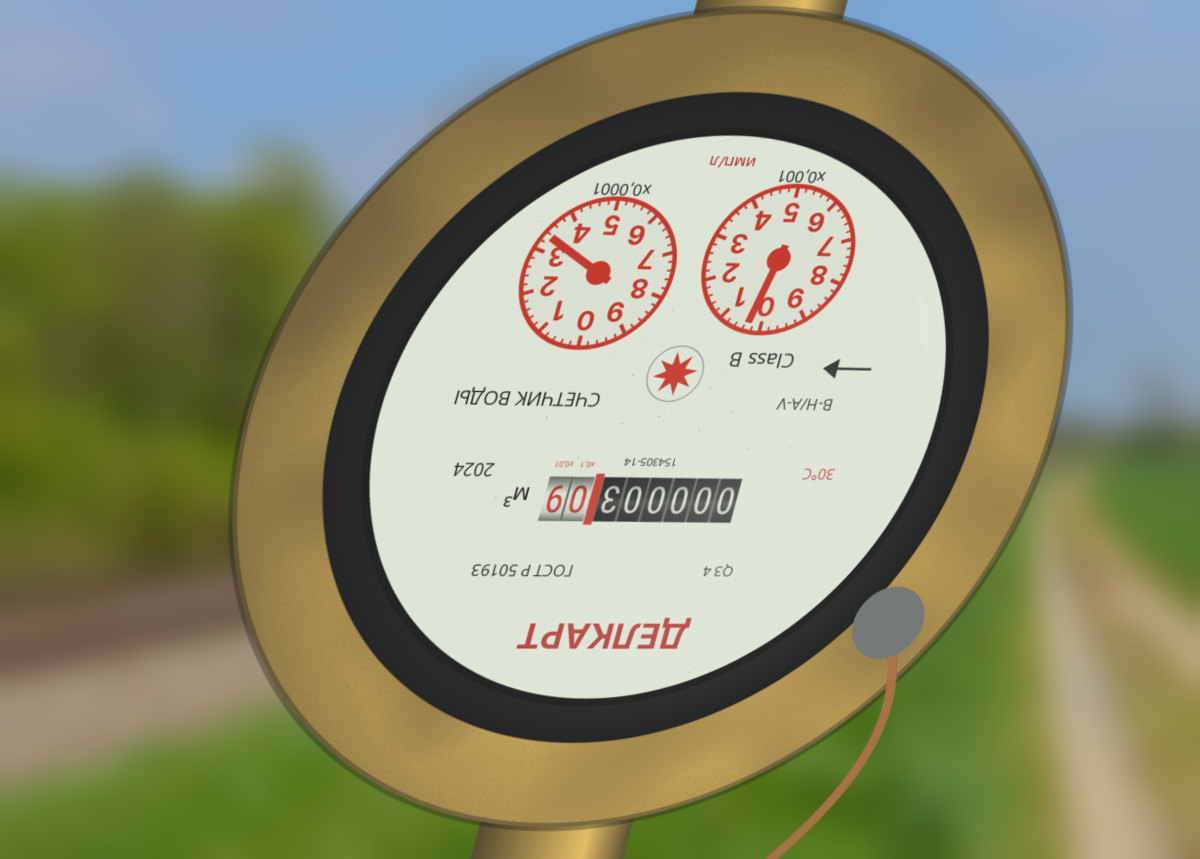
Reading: 3.0903 m³
